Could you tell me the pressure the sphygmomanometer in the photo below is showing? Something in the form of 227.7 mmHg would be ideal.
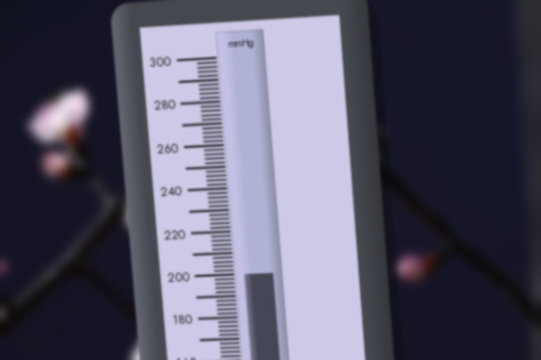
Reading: 200 mmHg
